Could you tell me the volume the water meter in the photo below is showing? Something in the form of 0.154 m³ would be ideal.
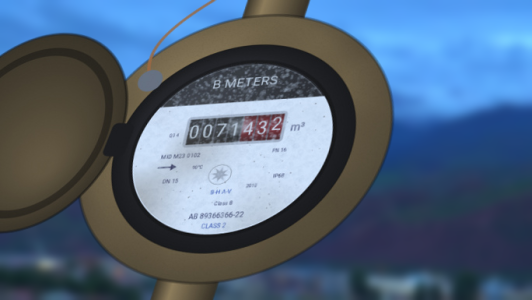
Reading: 71.432 m³
